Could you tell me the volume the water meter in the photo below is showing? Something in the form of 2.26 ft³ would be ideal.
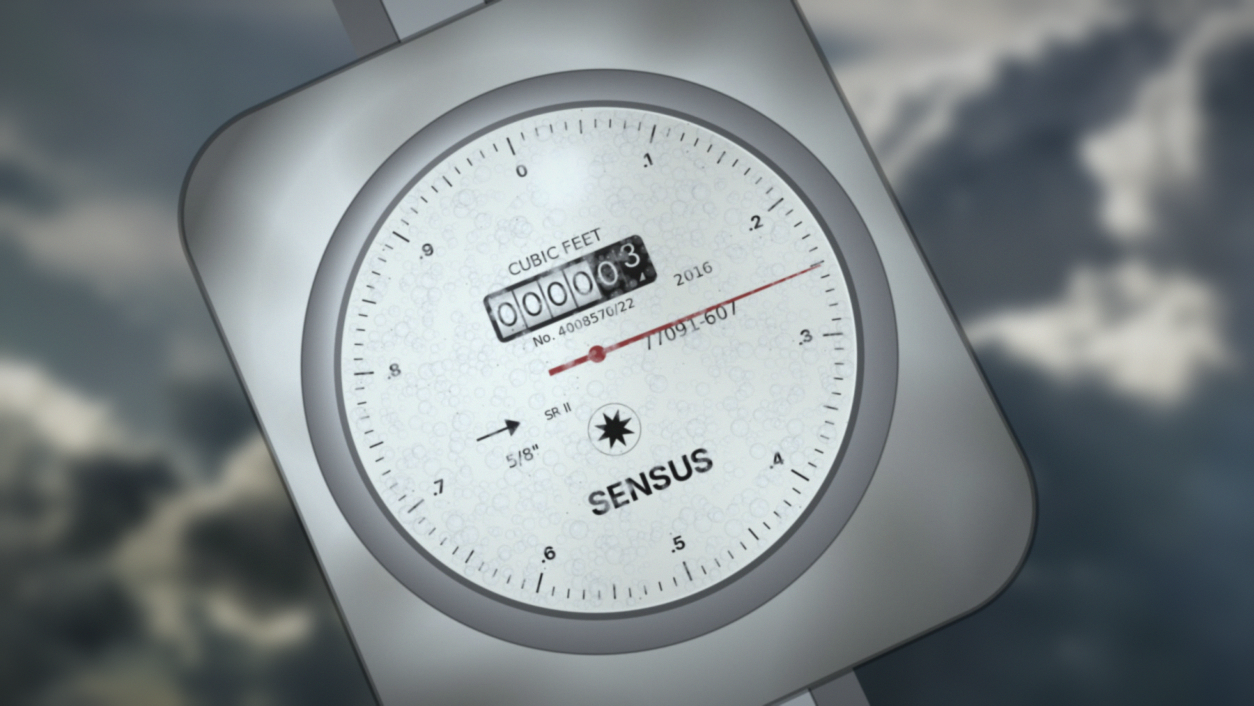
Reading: 3.25 ft³
